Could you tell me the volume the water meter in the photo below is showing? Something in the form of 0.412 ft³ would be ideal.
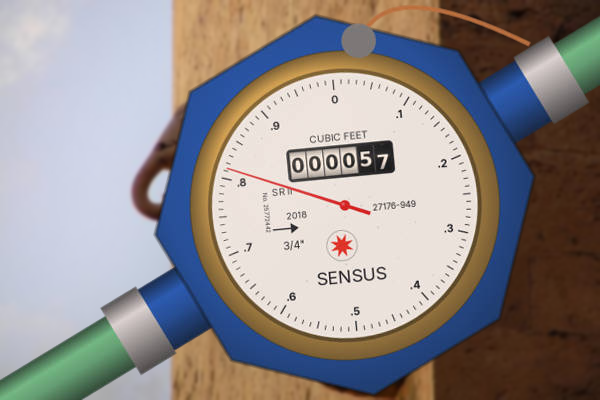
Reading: 56.81 ft³
